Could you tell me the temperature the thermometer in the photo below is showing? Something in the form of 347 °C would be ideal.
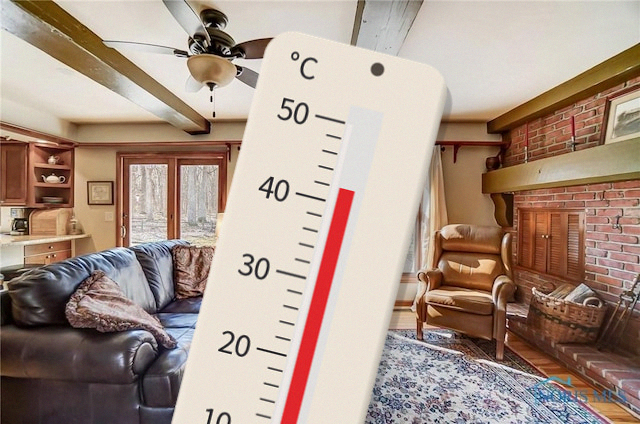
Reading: 42 °C
